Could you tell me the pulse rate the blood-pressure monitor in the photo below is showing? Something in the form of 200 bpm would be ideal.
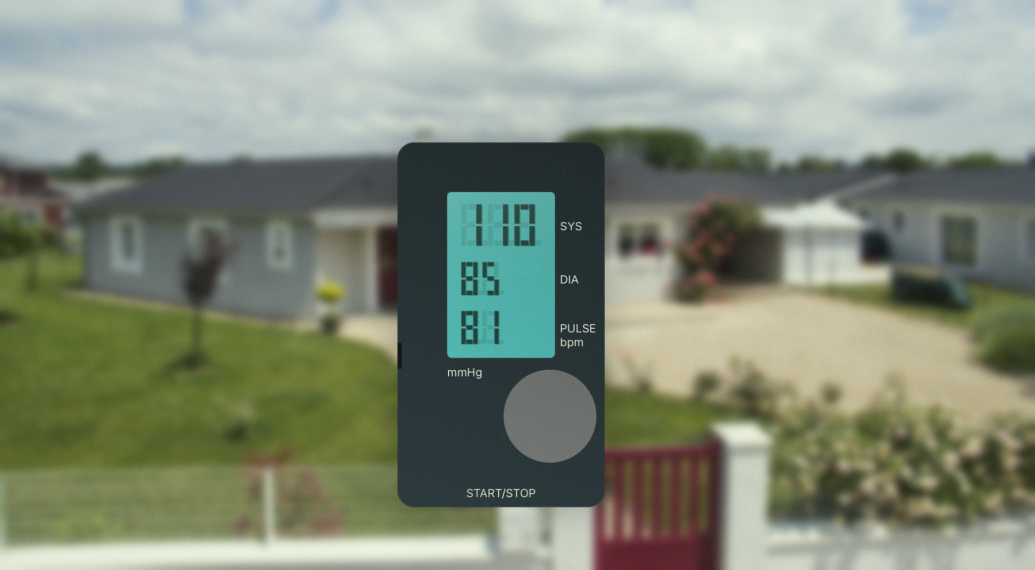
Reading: 81 bpm
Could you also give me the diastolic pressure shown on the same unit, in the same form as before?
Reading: 85 mmHg
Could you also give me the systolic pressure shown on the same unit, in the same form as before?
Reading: 110 mmHg
